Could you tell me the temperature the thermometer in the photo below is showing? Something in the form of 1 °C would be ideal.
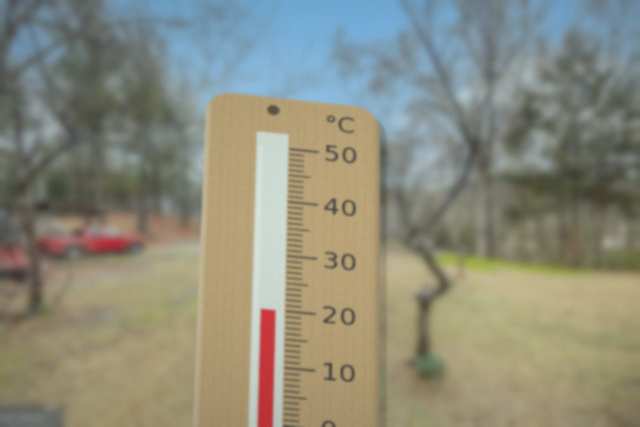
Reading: 20 °C
